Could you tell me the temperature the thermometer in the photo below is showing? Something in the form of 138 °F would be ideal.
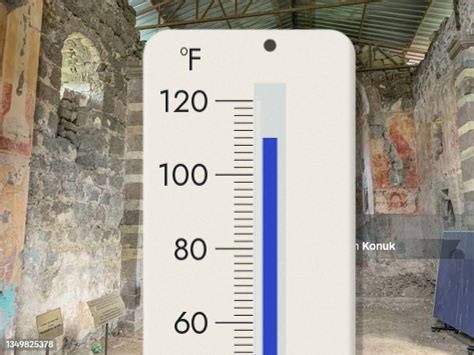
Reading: 110 °F
